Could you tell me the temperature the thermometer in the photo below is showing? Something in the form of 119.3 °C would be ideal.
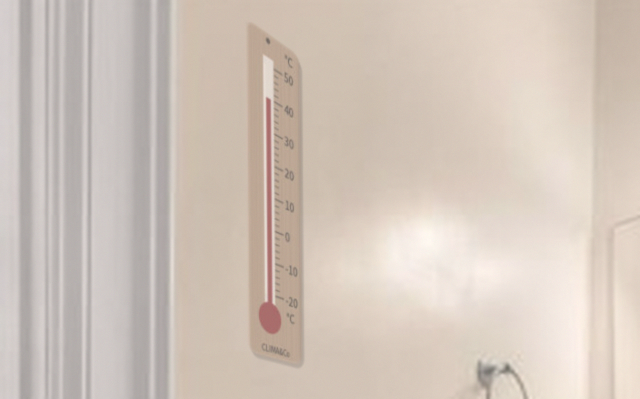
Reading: 40 °C
